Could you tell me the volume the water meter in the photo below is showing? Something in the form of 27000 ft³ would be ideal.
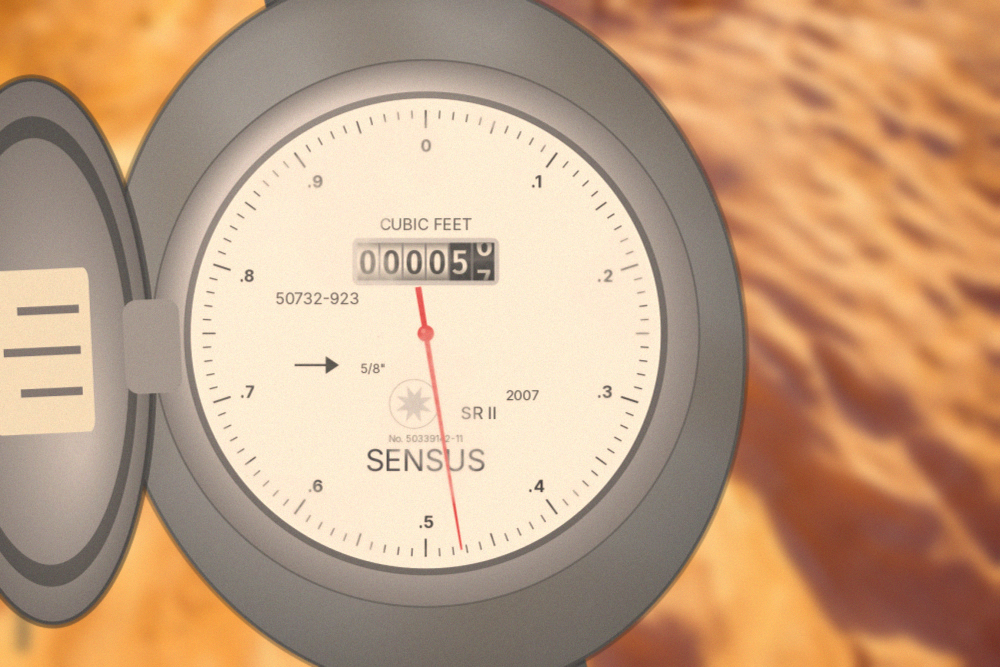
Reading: 56.47 ft³
